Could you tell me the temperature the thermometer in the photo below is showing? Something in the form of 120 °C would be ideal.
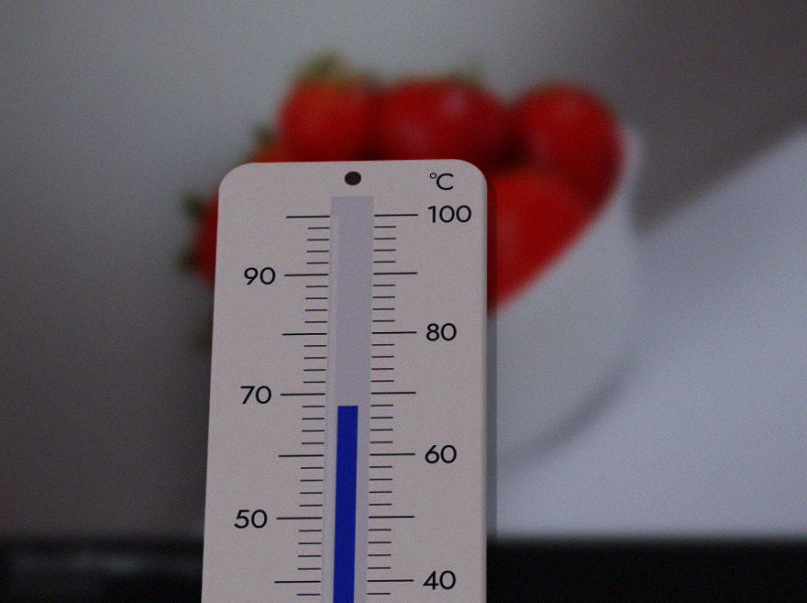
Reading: 68 °C
